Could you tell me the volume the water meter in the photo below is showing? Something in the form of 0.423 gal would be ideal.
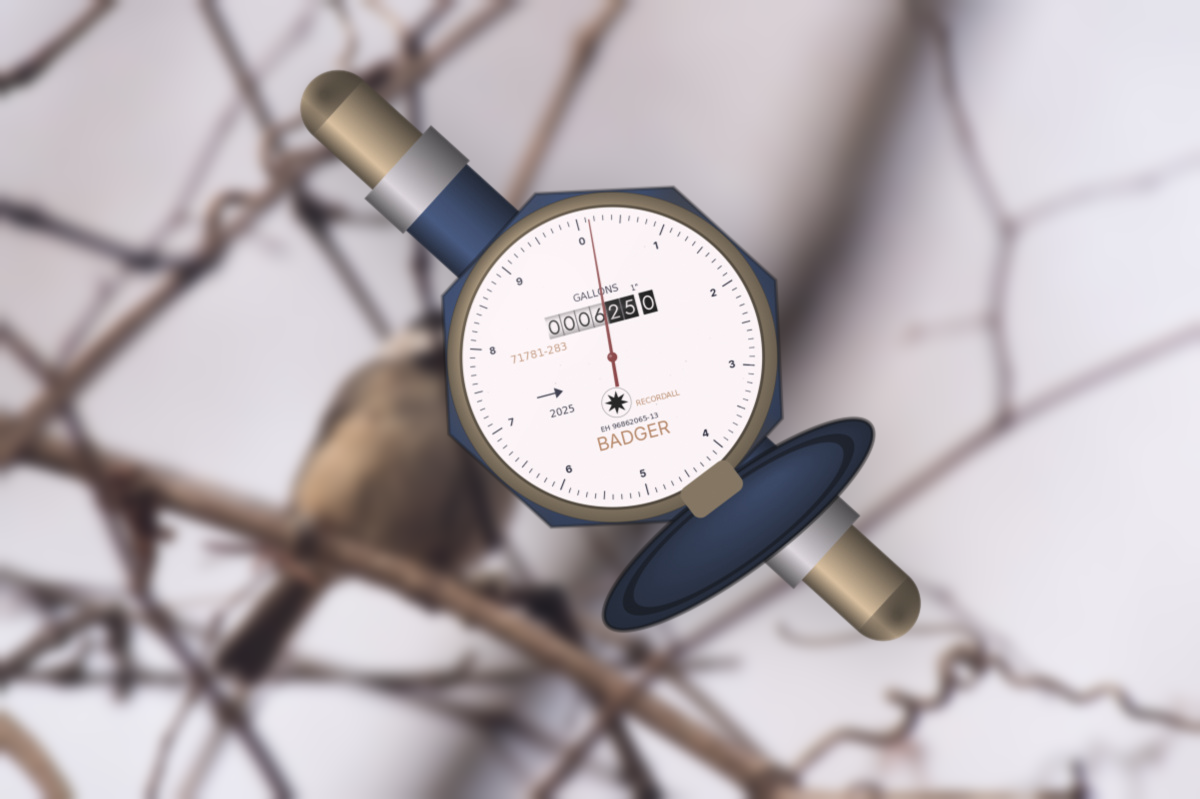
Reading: 6250.1 gal
